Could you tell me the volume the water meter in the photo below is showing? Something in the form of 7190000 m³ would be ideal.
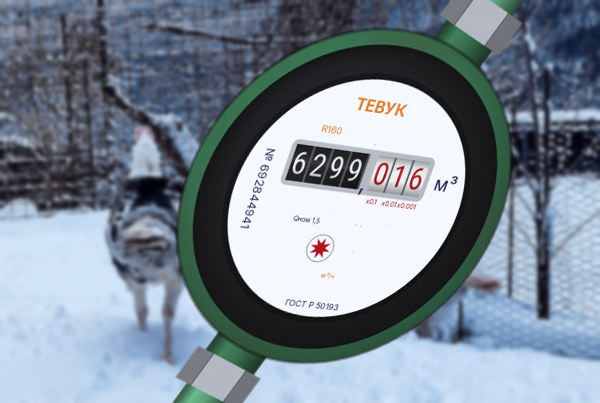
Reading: 6299.016 m³
